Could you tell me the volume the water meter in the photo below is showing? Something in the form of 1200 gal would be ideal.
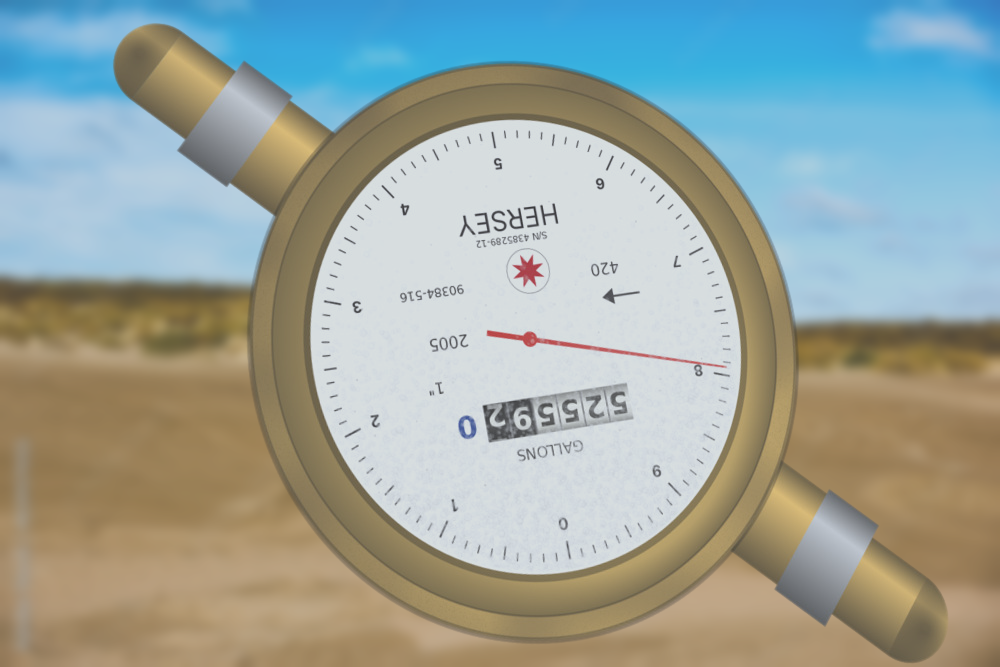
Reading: 5255917.9 gal
